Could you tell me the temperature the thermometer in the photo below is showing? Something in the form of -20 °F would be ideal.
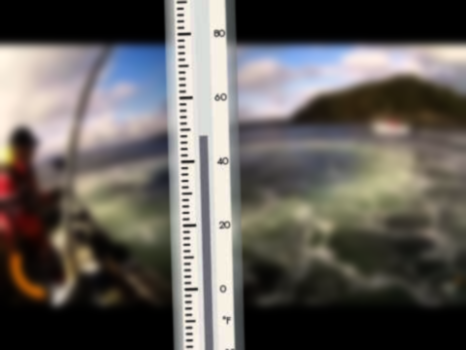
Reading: 48 °F
